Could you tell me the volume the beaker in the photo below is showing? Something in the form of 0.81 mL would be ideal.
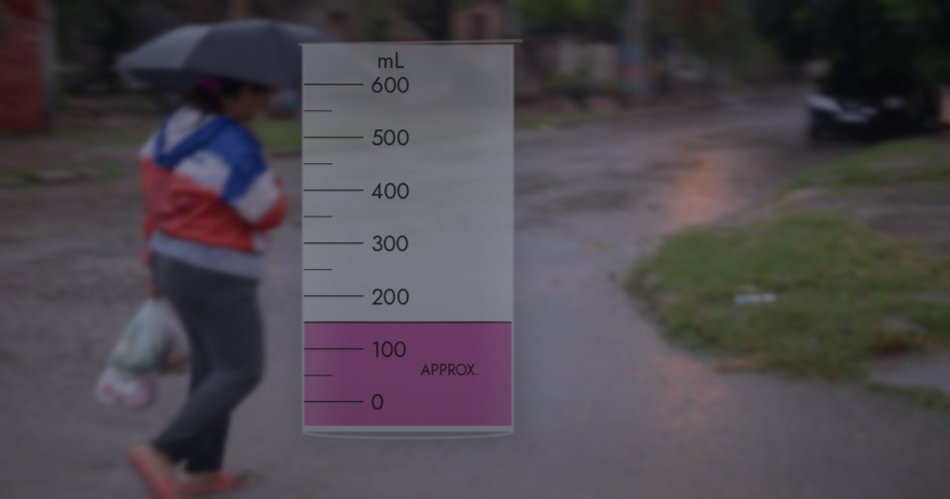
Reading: 150 mL
